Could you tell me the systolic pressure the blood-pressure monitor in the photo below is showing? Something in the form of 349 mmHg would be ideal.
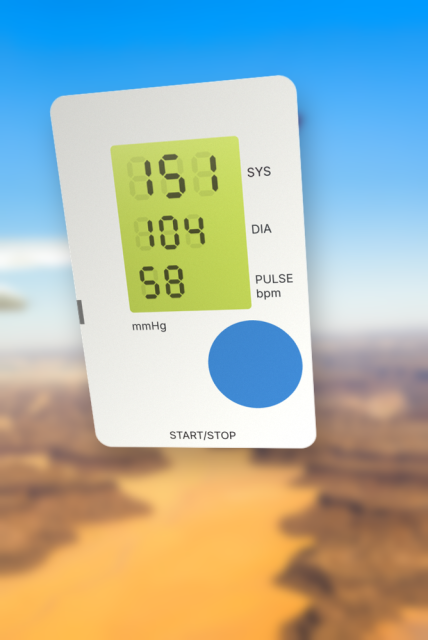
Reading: 151 mmHg
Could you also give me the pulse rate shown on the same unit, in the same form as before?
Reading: 58 bpm
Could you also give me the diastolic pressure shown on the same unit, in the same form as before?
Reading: 104 mmHg
